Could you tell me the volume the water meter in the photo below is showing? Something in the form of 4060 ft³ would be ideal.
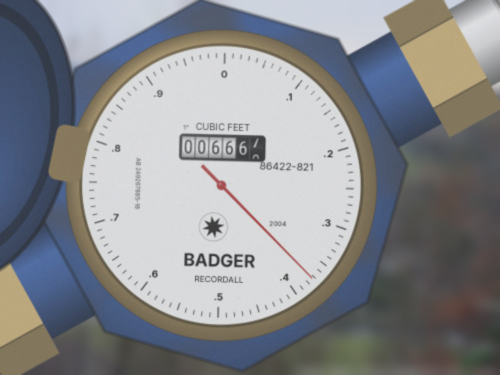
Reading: 6667.37 ft³
